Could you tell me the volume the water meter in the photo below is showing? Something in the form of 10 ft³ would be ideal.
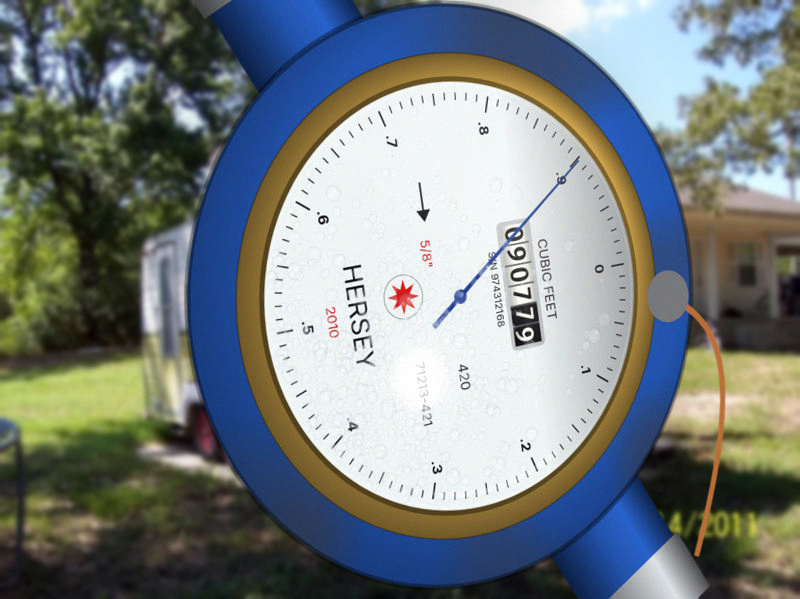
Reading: 90778.90 ft³
